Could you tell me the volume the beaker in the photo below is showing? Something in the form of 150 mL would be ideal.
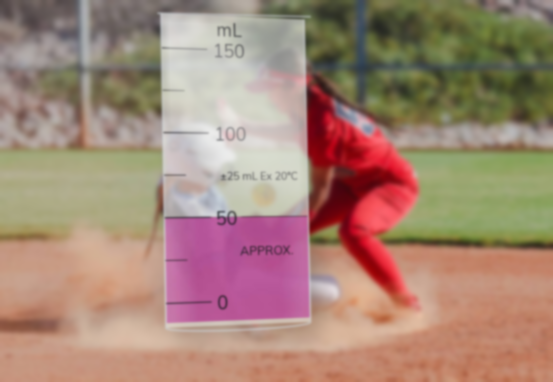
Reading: 50 mL
